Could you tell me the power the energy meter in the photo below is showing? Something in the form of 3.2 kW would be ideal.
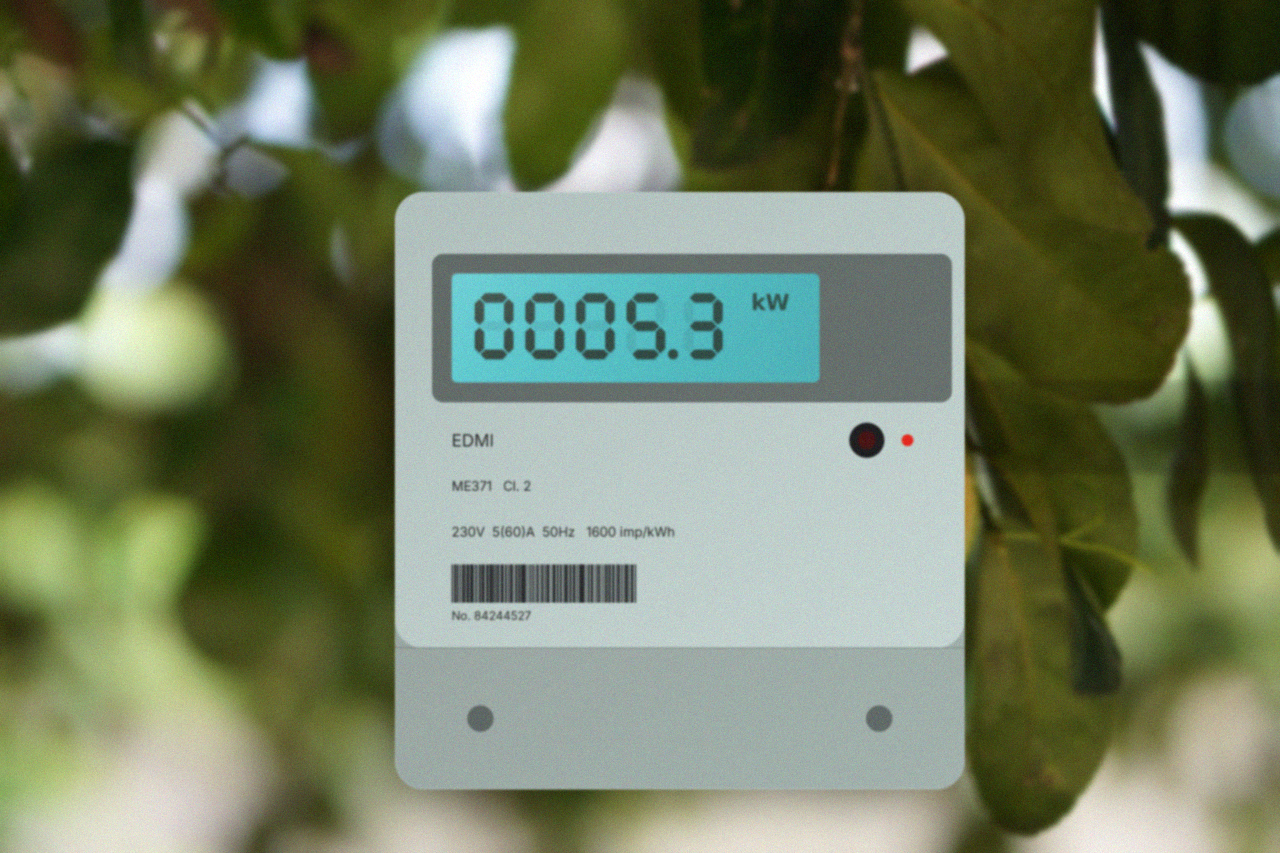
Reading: 5.3 kW
